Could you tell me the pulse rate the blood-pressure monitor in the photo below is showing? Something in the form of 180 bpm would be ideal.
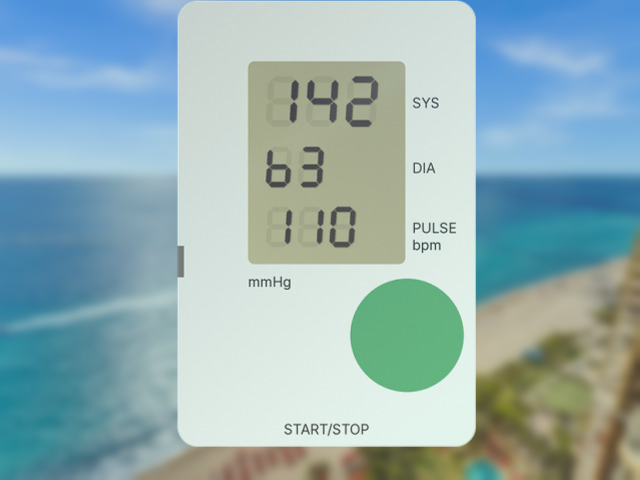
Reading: 110 bpm
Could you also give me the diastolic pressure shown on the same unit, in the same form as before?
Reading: 63 mmHg
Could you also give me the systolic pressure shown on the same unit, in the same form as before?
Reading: 142 mmHg
